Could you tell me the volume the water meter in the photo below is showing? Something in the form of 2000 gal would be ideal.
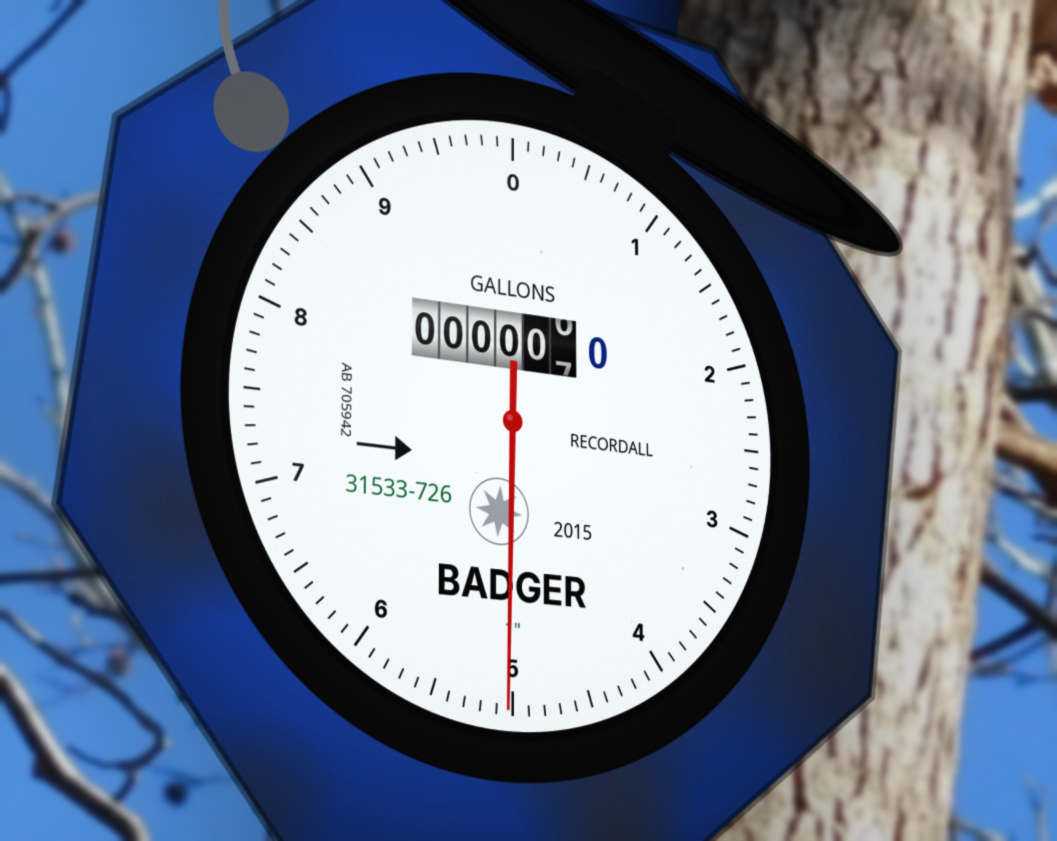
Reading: 65.0 gal
